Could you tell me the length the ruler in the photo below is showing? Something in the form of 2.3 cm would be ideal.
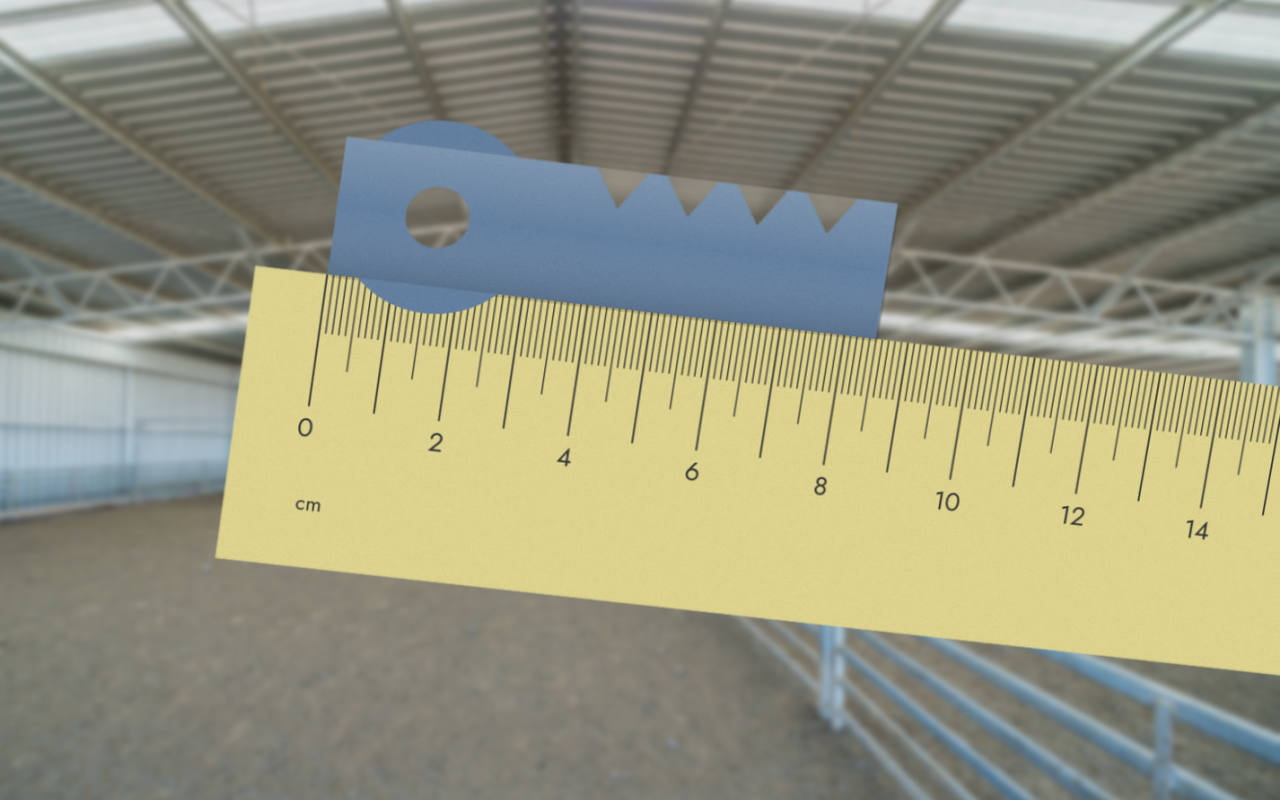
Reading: 8.5 cm
